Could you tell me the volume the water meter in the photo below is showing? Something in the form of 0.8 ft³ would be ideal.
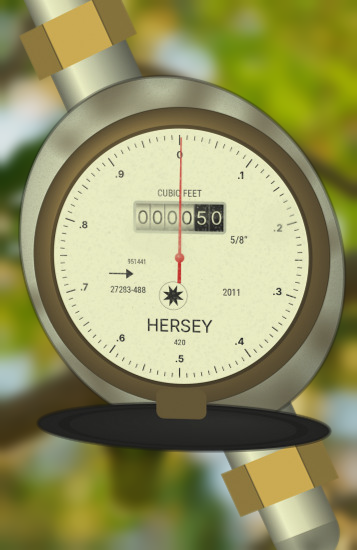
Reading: 50.00 ft³
